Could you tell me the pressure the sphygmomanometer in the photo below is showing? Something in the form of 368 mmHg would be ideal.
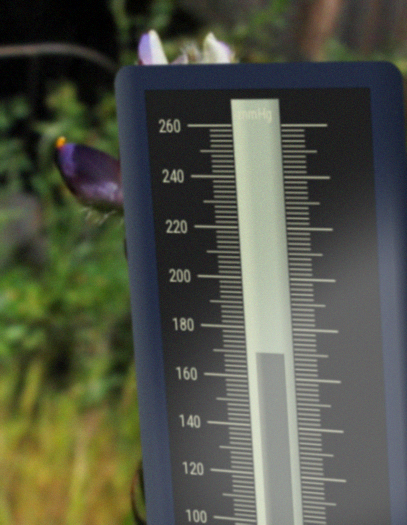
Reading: 170 mmHg
